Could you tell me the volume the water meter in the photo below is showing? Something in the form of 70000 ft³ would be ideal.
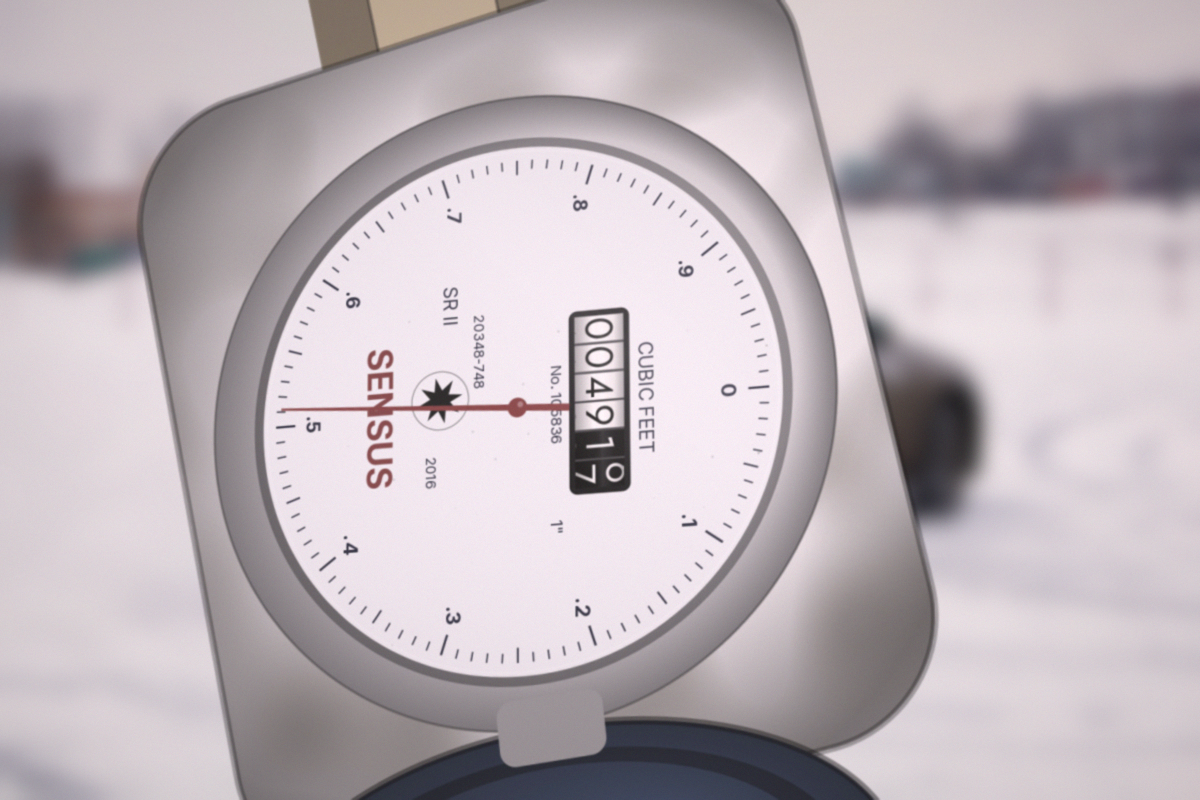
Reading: 4916.51 ft³
